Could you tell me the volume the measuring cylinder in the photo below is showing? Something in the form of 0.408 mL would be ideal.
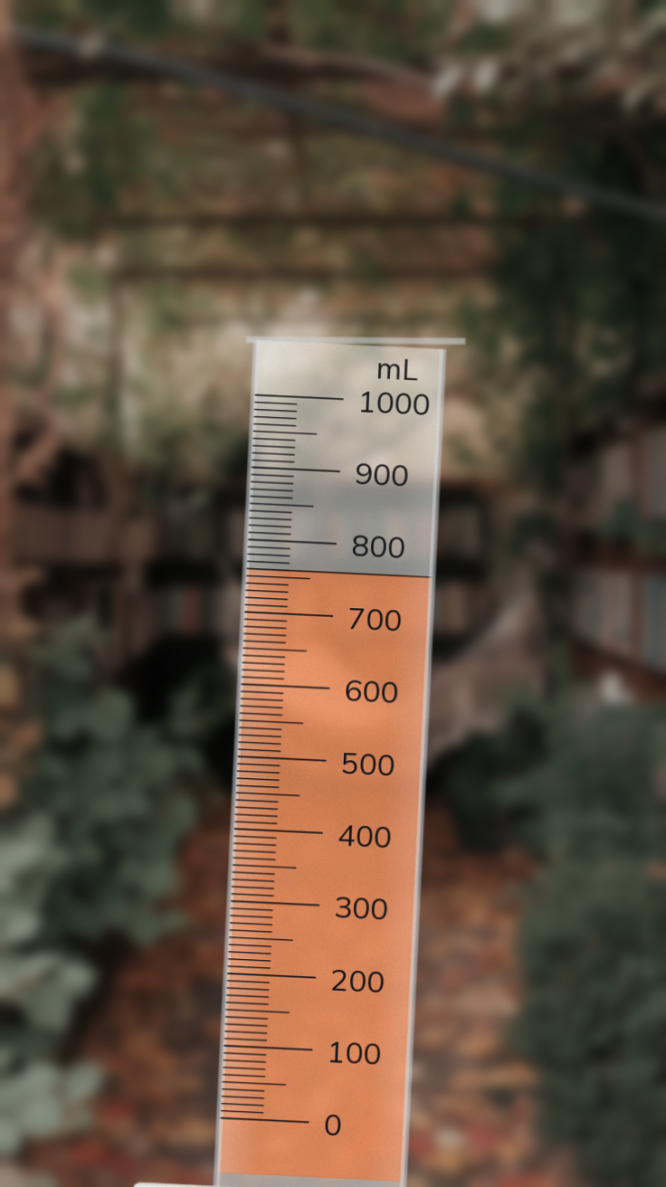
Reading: 760 mL
